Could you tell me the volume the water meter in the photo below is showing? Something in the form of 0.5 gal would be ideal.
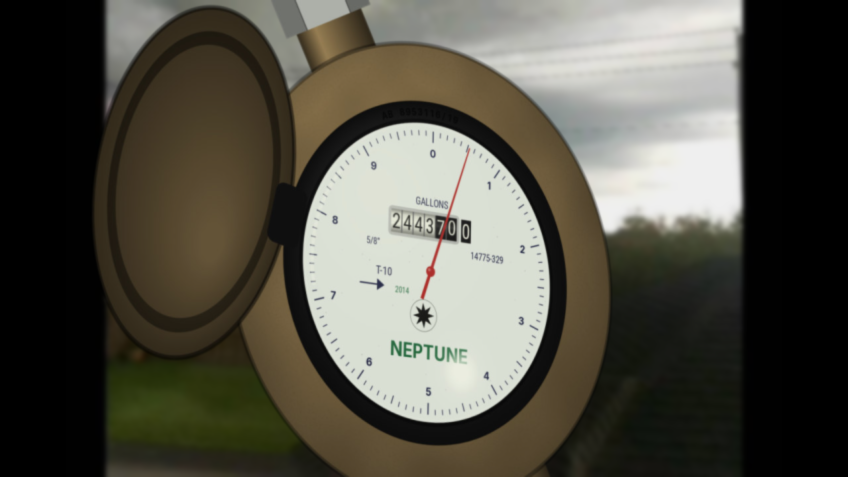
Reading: 2443700.5 gal
